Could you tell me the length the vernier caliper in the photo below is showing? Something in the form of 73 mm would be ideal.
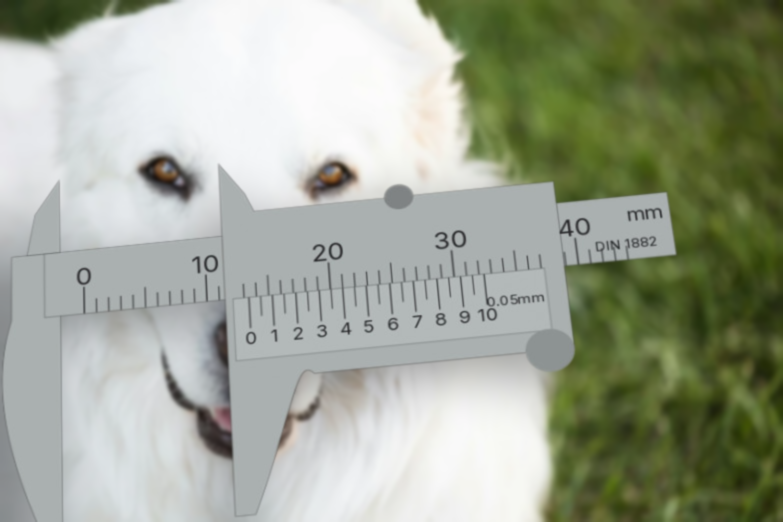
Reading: 13.4 mm
